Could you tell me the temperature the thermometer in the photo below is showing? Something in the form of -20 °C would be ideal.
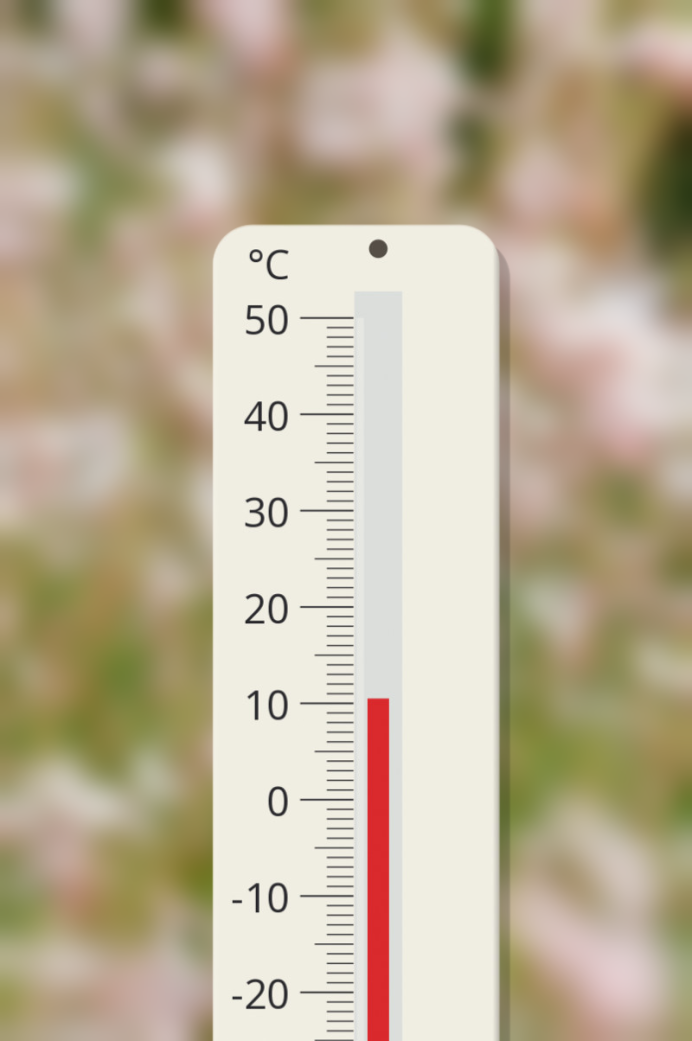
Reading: 10.5 °C
